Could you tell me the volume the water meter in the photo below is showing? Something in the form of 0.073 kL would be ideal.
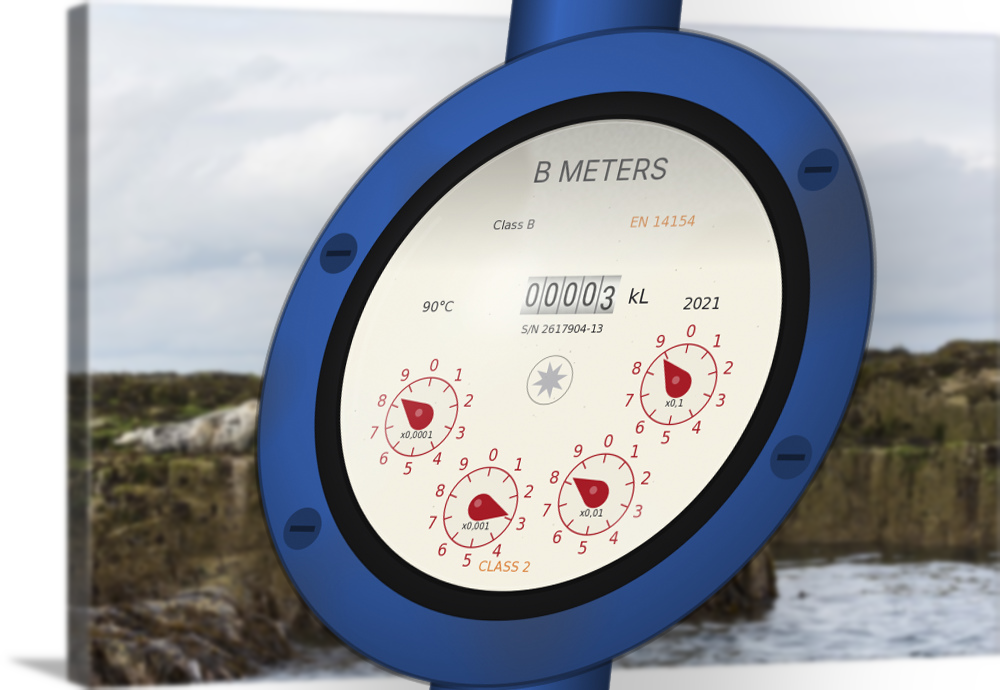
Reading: 2.8828 kL
